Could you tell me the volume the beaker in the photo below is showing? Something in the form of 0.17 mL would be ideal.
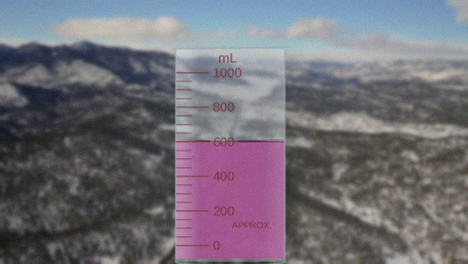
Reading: 600 mL
